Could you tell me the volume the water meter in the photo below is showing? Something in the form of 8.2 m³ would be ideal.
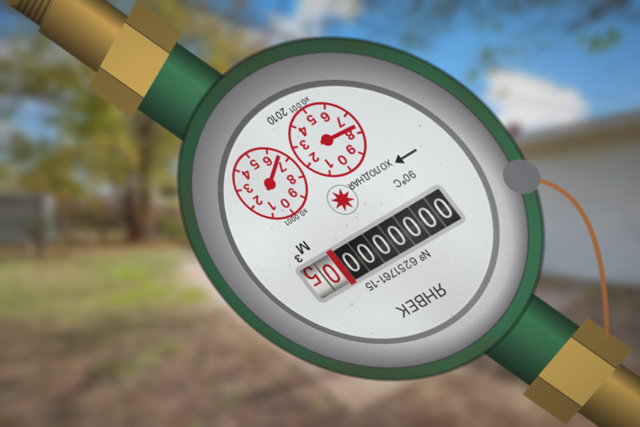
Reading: 0.0476 m³
